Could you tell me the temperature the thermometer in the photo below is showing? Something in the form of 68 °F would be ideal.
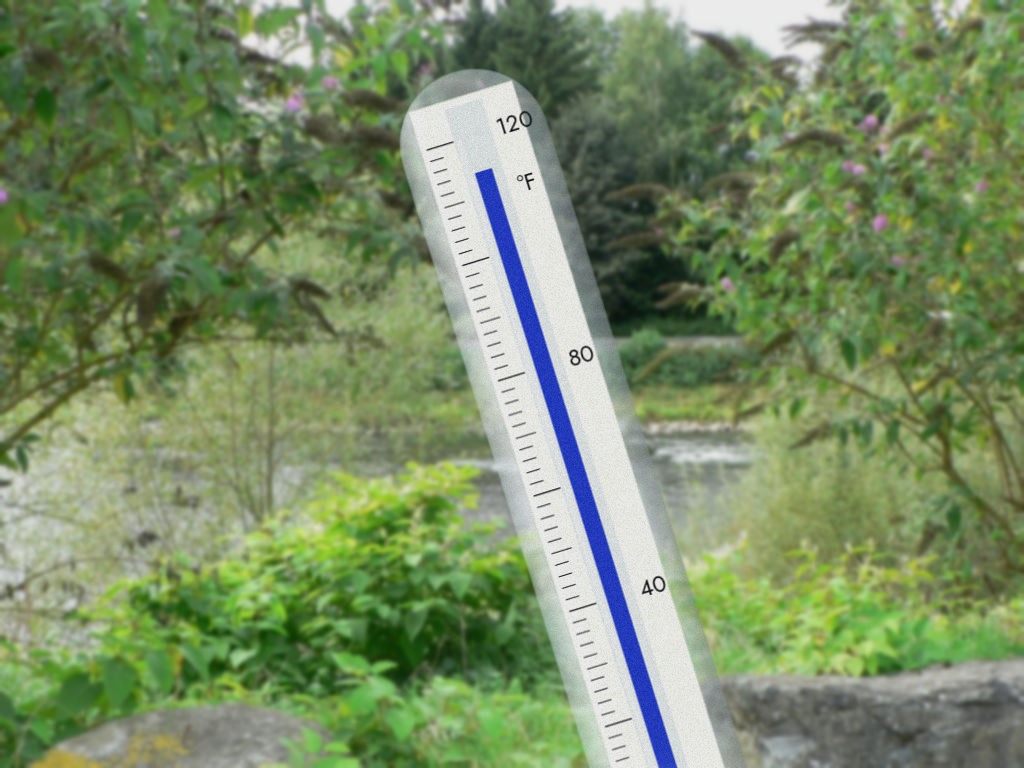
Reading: 114 °F
